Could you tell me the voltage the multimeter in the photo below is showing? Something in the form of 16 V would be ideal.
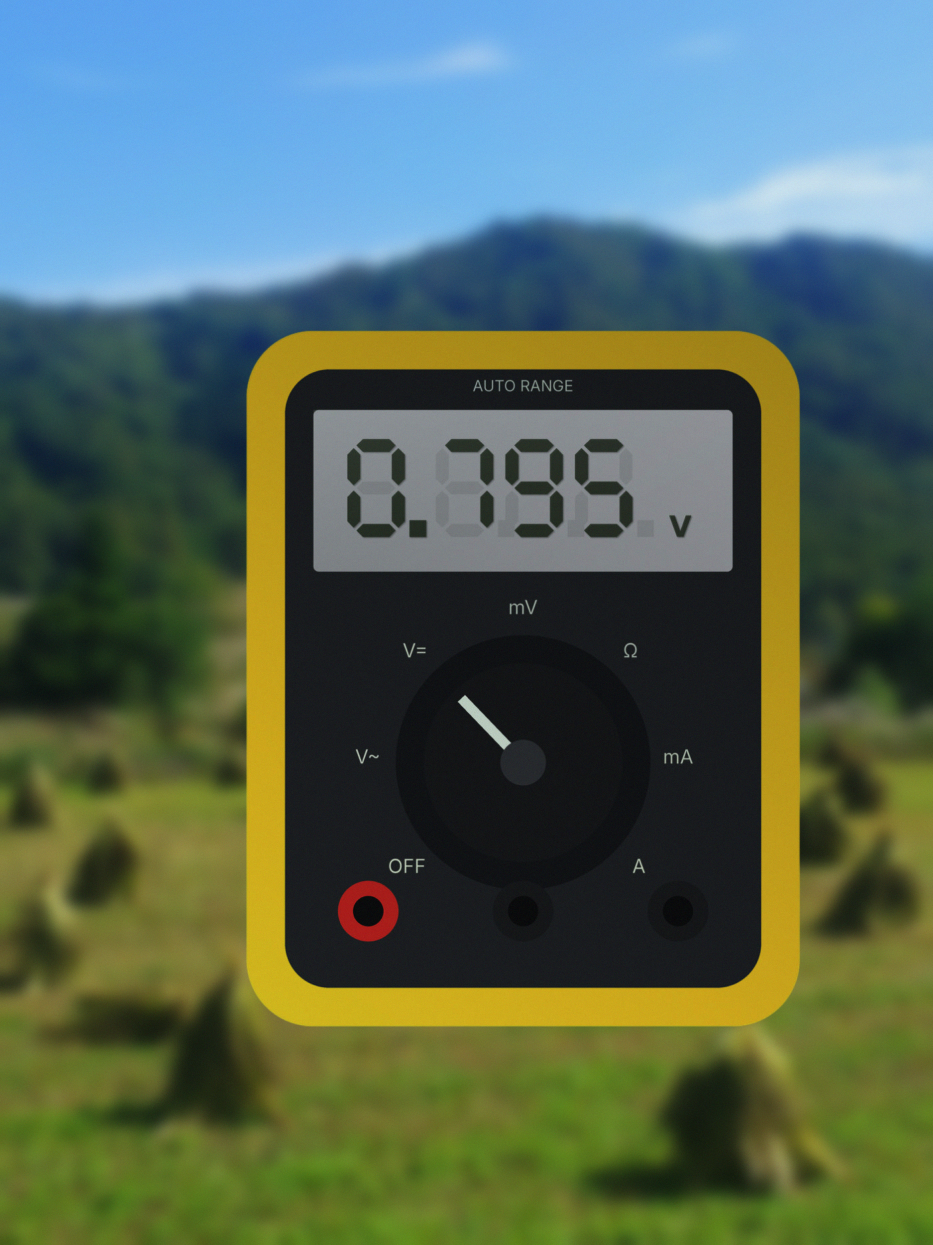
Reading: 0.795 V
